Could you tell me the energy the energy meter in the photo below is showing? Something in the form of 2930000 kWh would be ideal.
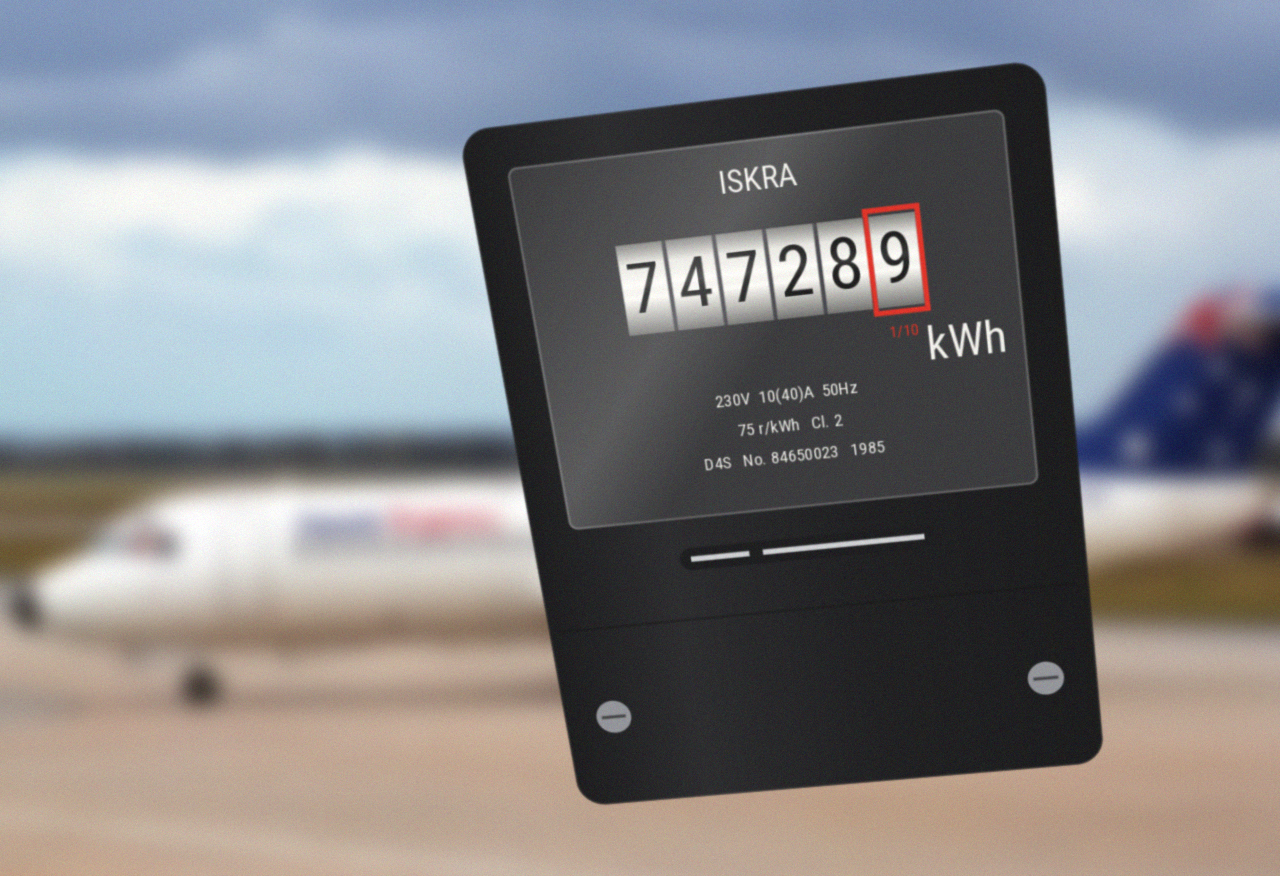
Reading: 74728.9 kWh
